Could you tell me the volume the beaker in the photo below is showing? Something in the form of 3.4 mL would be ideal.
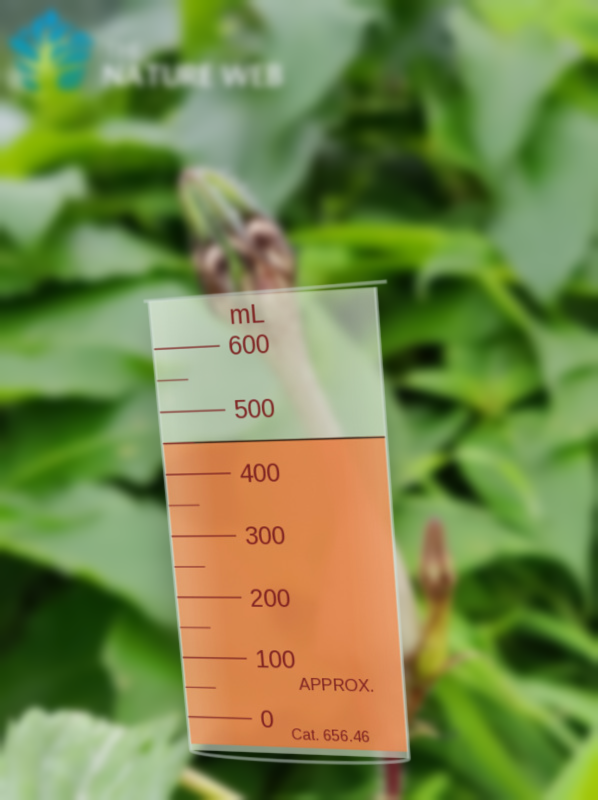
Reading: 450 mL
